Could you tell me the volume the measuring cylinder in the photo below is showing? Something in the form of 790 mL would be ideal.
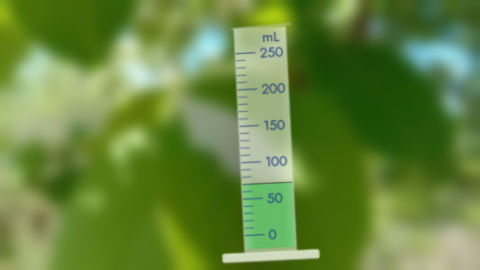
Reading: 70 mL
